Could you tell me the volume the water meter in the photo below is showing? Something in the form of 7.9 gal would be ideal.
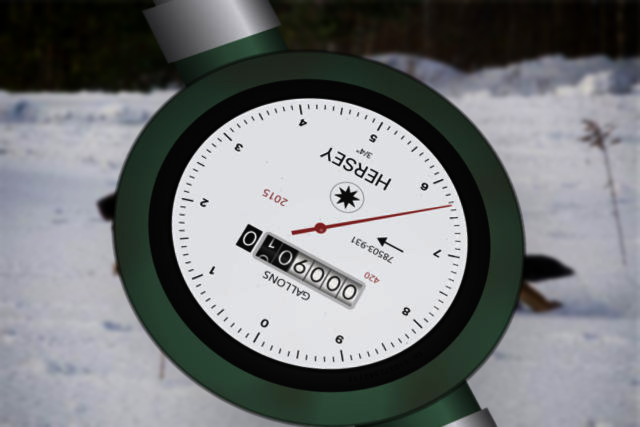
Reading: 9006.3 gal
